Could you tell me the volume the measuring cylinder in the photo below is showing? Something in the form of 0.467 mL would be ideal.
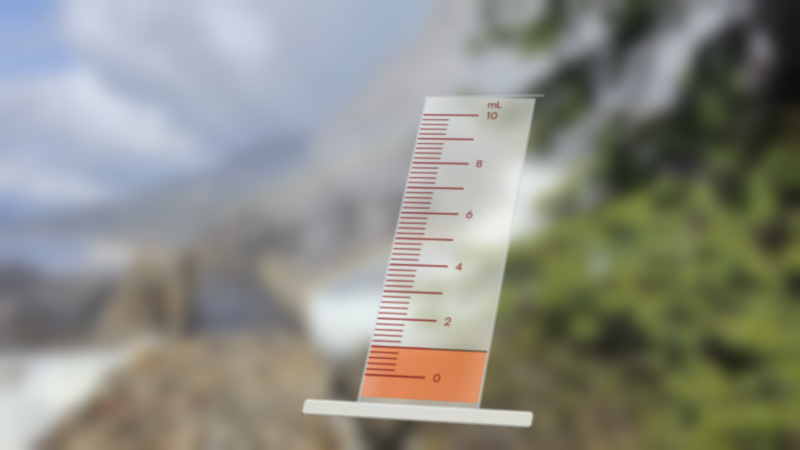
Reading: 1 mL
